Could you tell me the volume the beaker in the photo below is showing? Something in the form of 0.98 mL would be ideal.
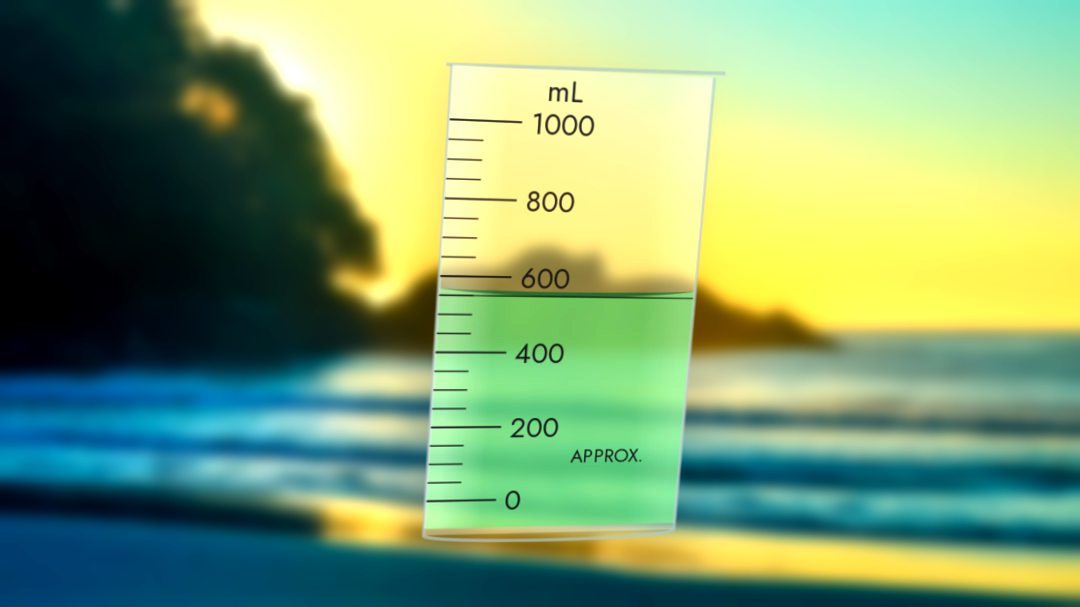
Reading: 550 mL
